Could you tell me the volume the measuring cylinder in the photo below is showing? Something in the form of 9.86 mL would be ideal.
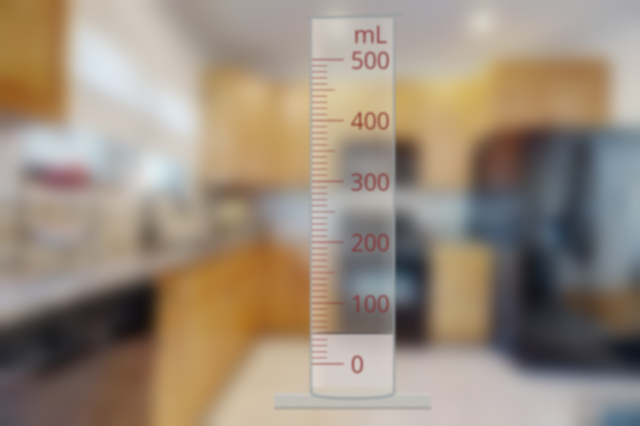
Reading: 50 mL
